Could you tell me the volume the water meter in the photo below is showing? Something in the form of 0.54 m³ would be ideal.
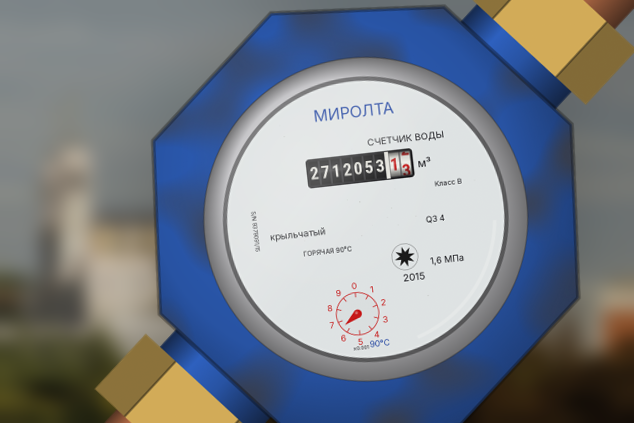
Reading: 2712053.126 m³
